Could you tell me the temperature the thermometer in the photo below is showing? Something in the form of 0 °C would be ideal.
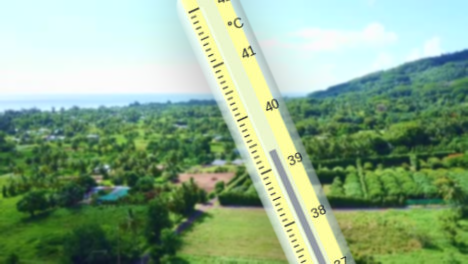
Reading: 39.3 °C
